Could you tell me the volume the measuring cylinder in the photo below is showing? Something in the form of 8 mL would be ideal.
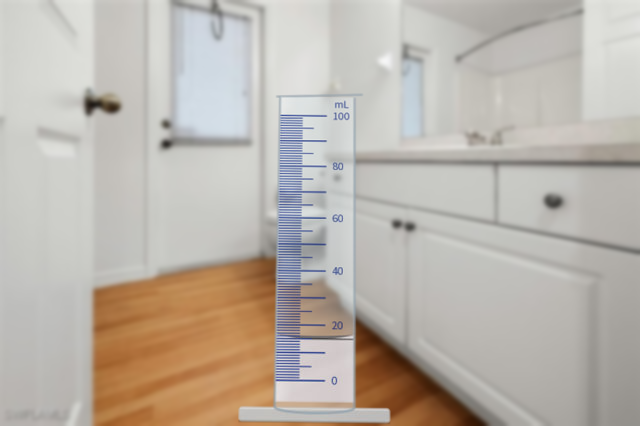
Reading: 15 mL
